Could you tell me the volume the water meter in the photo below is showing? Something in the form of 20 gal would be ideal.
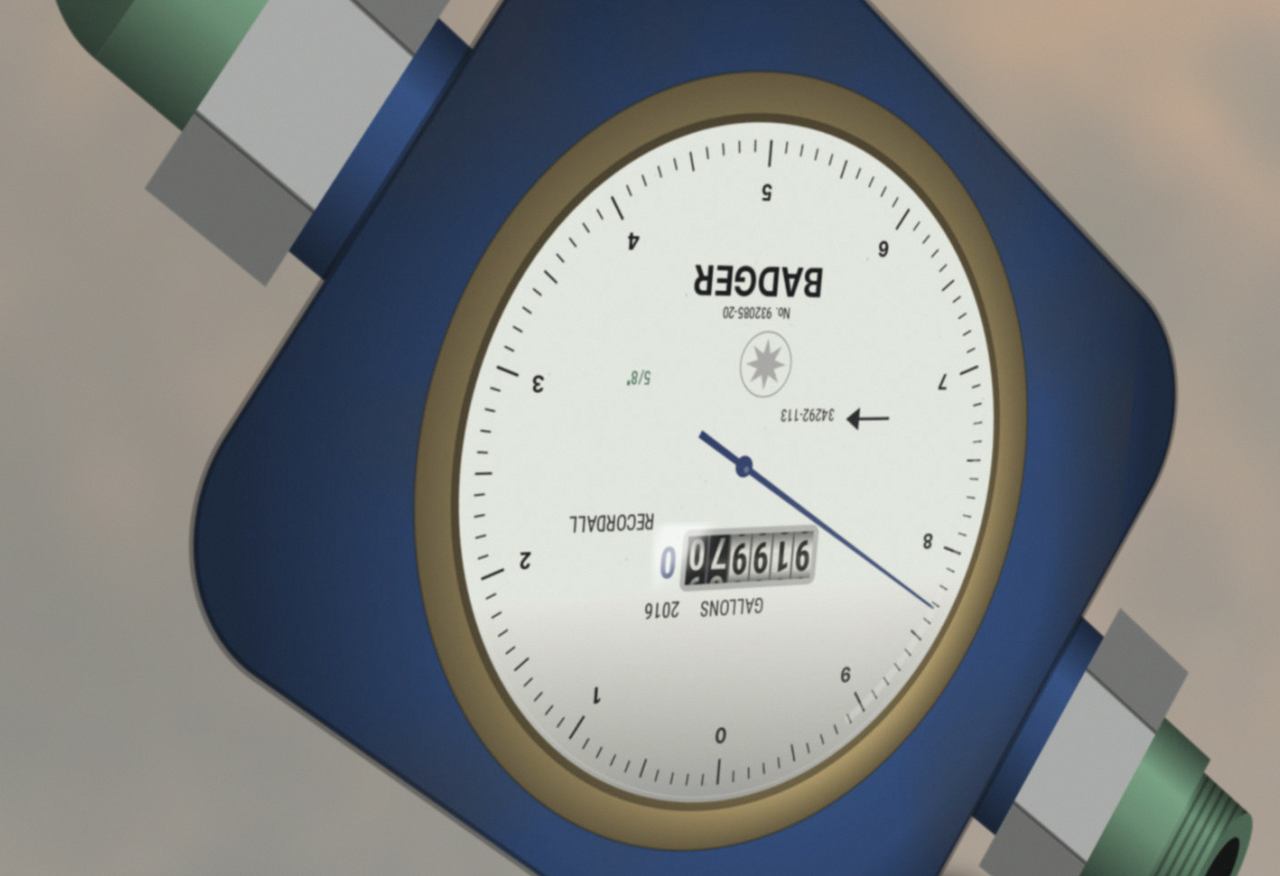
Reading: 9199698.3 gal
